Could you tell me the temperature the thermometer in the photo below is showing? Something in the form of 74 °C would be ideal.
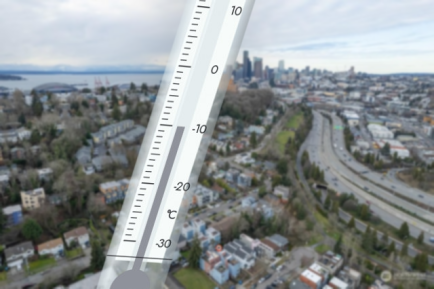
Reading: -10 °C
